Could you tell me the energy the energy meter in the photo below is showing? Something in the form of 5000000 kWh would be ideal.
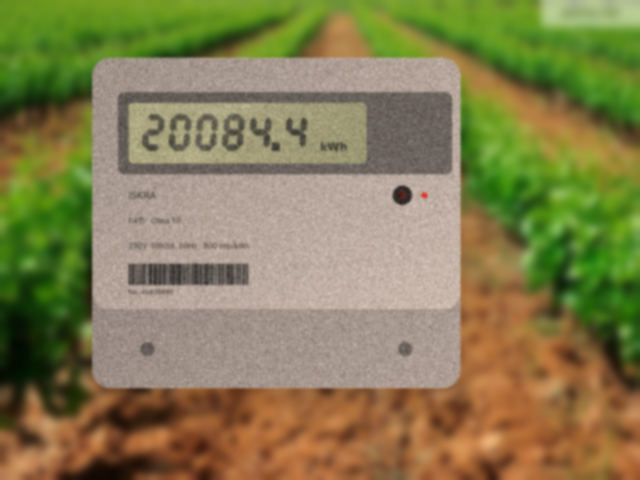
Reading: 20084.4 kWh
